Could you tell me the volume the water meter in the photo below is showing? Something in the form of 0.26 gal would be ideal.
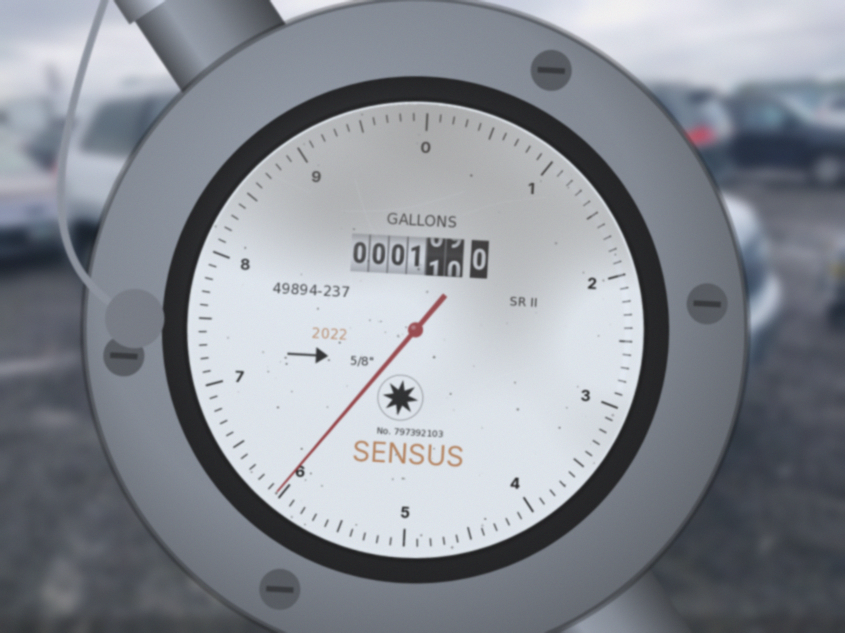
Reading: 1096.0 gal
